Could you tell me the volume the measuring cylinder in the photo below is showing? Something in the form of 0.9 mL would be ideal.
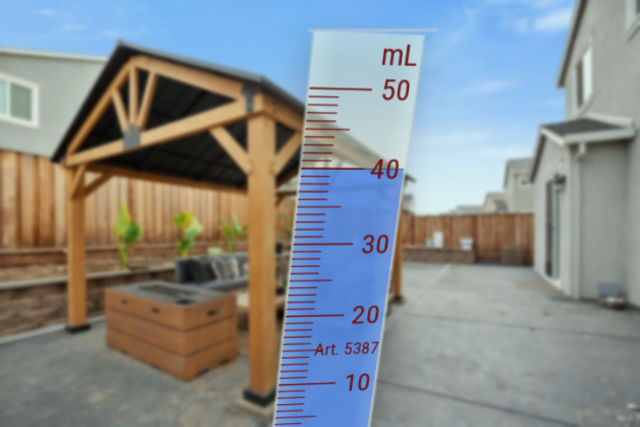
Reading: 40 mL
